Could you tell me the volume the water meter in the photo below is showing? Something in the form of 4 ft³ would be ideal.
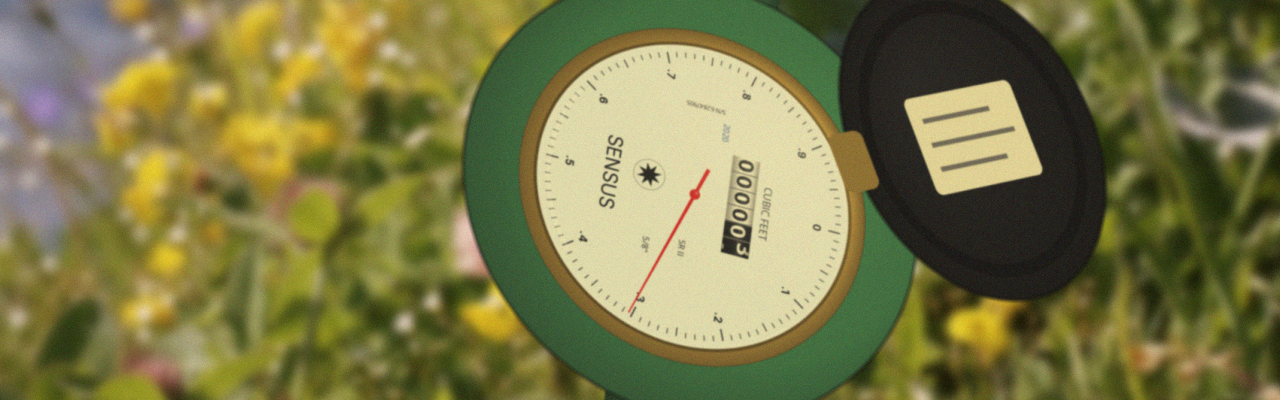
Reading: 3.30 ft³
